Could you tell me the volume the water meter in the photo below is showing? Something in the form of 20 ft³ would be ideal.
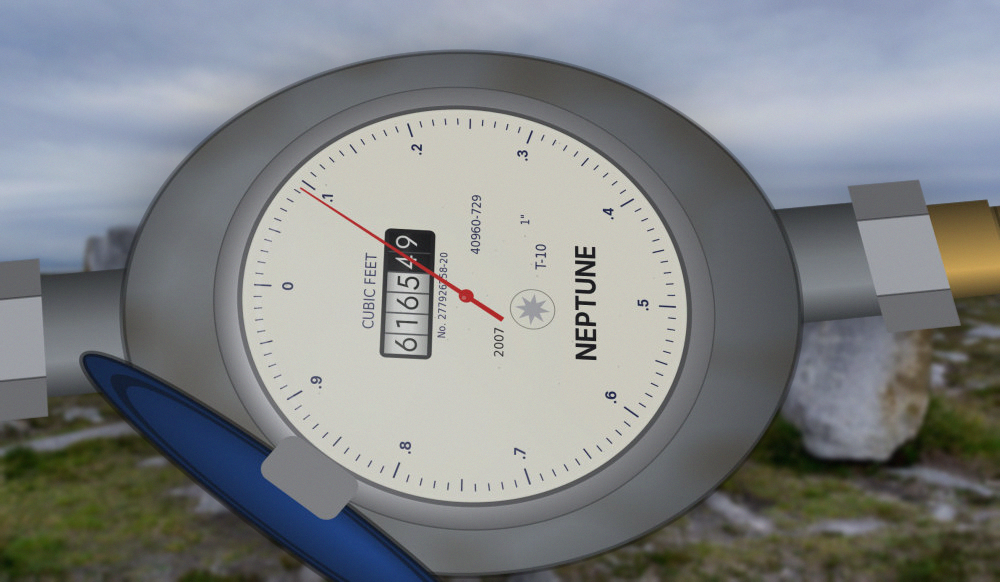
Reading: 616549.09 ft³
